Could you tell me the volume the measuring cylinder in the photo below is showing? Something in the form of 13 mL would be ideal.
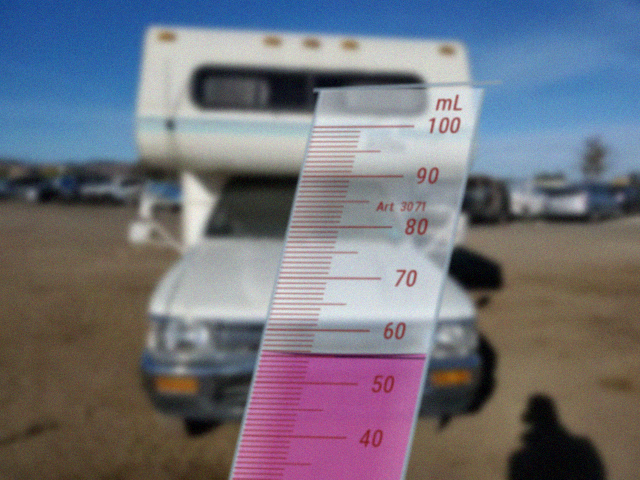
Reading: 55 mL
